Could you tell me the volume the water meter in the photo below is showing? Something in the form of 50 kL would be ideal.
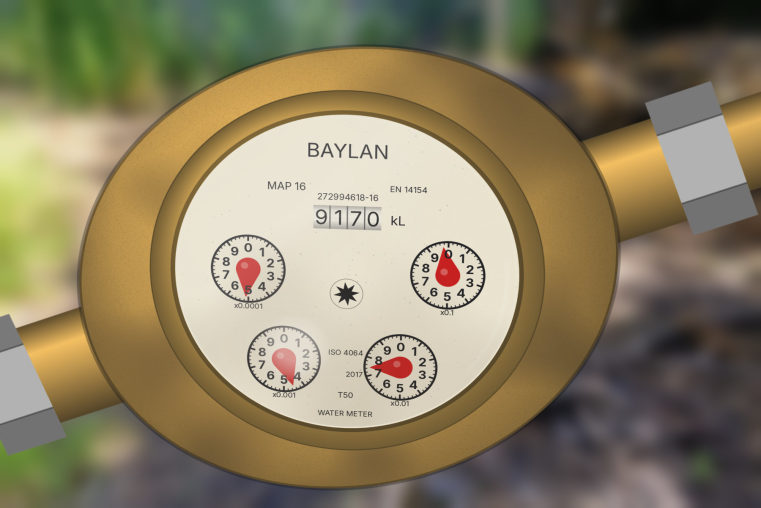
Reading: 9169.9745 kL
